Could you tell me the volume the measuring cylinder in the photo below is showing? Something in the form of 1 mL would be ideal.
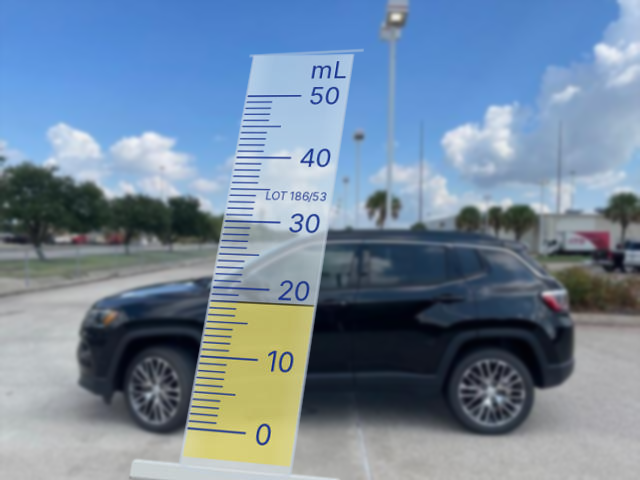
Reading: 18 mL
